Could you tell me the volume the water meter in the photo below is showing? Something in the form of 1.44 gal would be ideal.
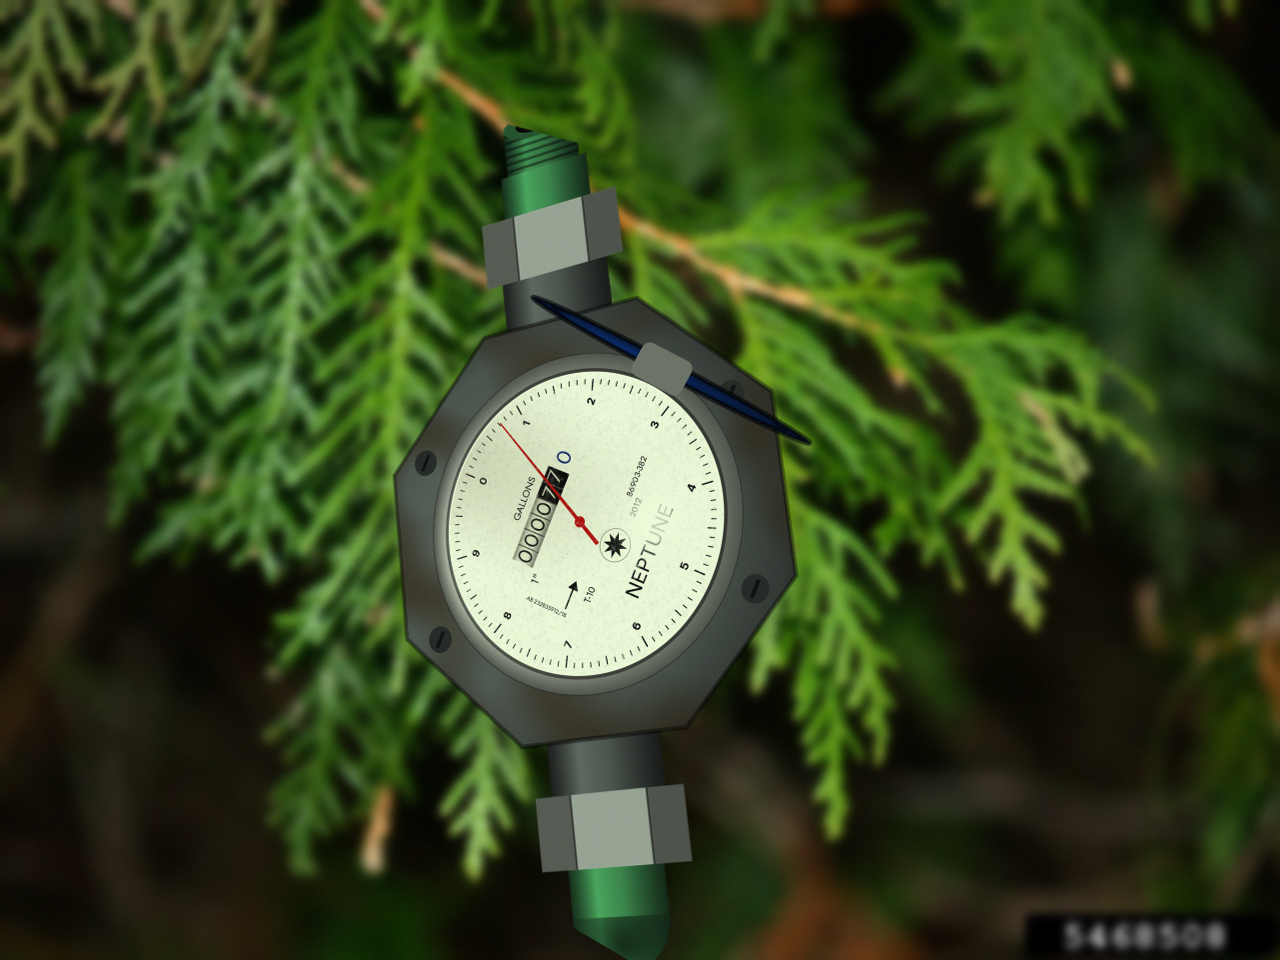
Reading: 770.7 gal
